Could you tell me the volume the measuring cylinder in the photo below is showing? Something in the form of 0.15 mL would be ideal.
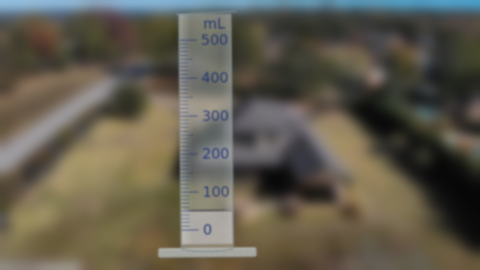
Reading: 50 mL
